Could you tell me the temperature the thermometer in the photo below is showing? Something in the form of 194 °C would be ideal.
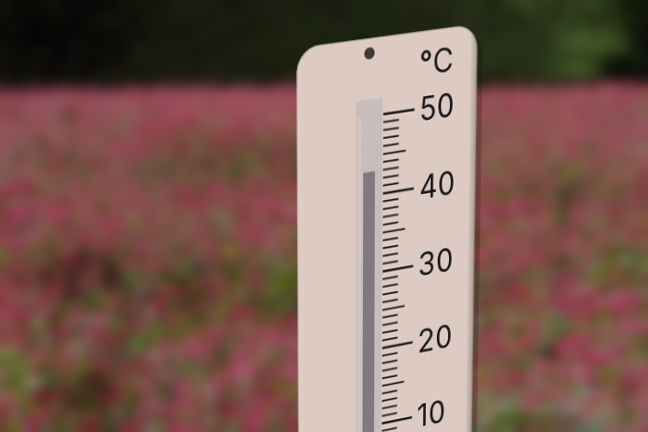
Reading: 43 °C
